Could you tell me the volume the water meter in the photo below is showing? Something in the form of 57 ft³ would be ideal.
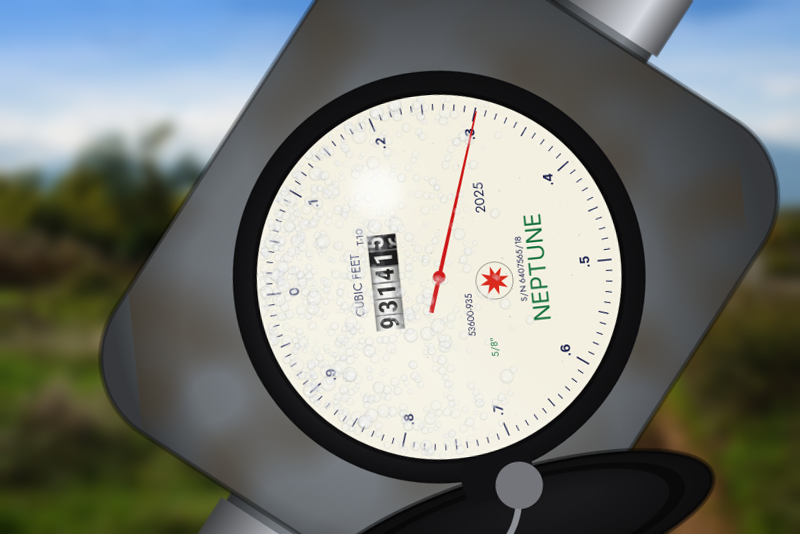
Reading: 931415.30 ft³
